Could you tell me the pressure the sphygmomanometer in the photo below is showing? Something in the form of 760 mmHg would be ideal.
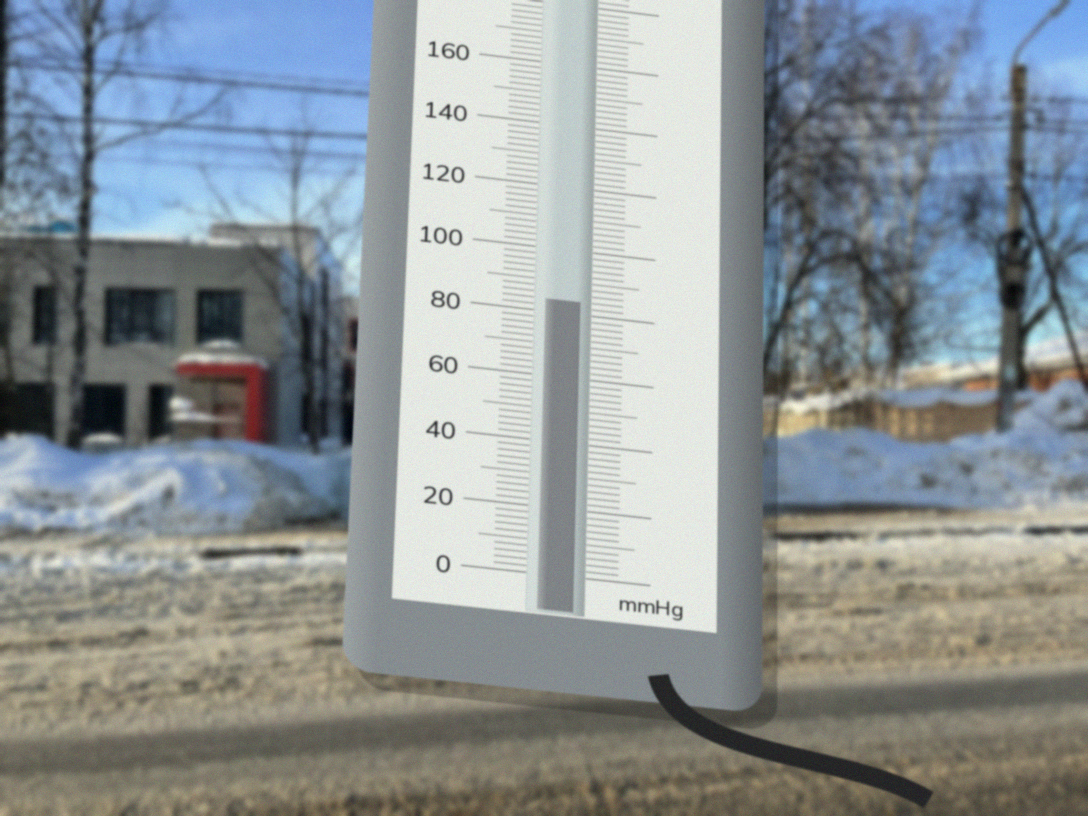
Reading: 84 mmHg
